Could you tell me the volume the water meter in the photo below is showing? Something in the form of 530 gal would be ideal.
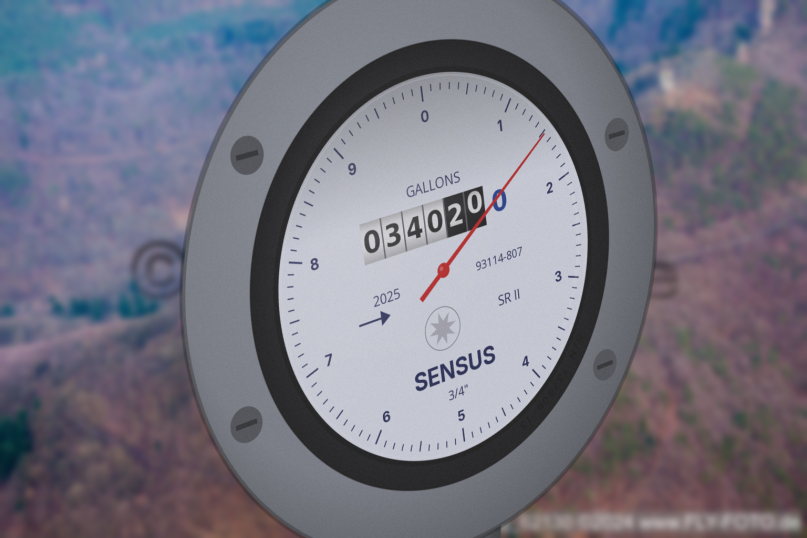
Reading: 340201.5 gal
